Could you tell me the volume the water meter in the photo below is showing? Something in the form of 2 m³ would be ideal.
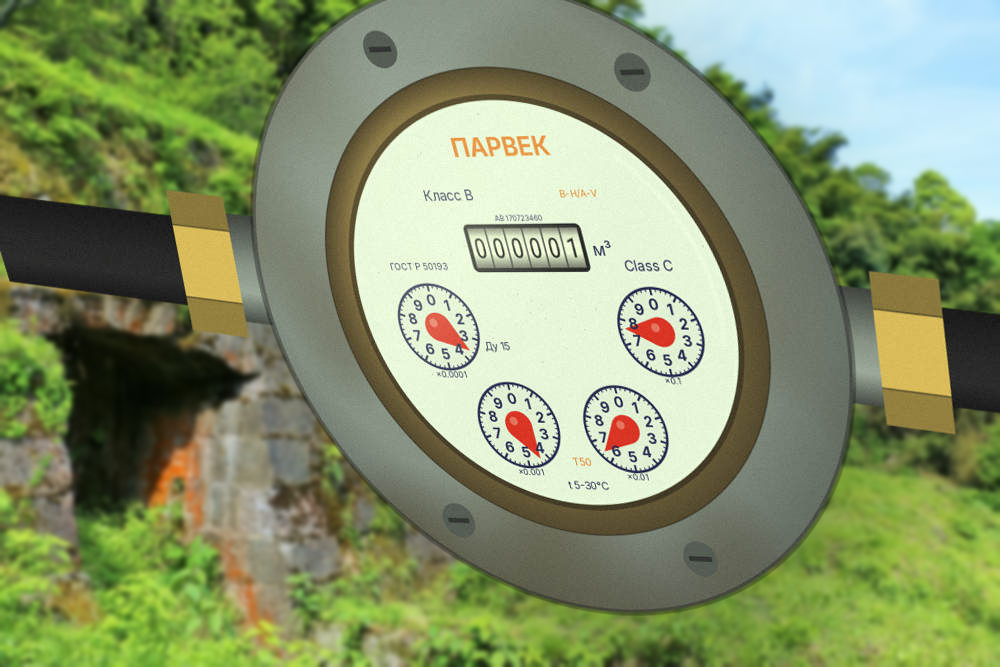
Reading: 1.7643 m³
